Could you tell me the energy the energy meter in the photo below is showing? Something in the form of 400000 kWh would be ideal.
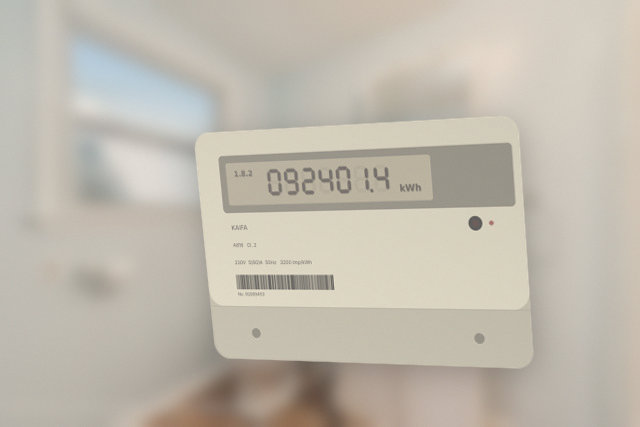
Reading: 92401.4 kWh
